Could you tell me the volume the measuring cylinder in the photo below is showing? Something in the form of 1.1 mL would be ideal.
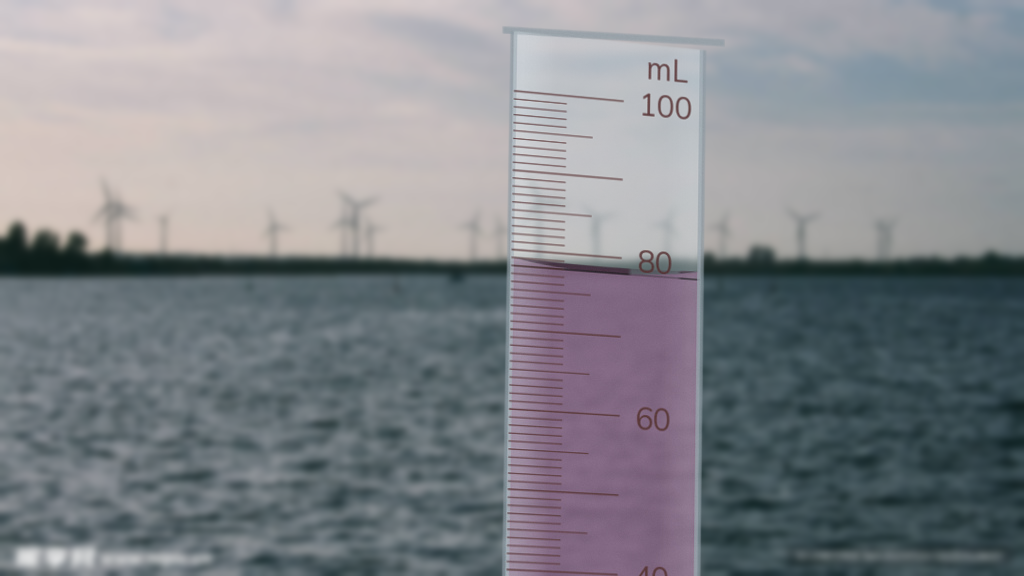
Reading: 78 mL
